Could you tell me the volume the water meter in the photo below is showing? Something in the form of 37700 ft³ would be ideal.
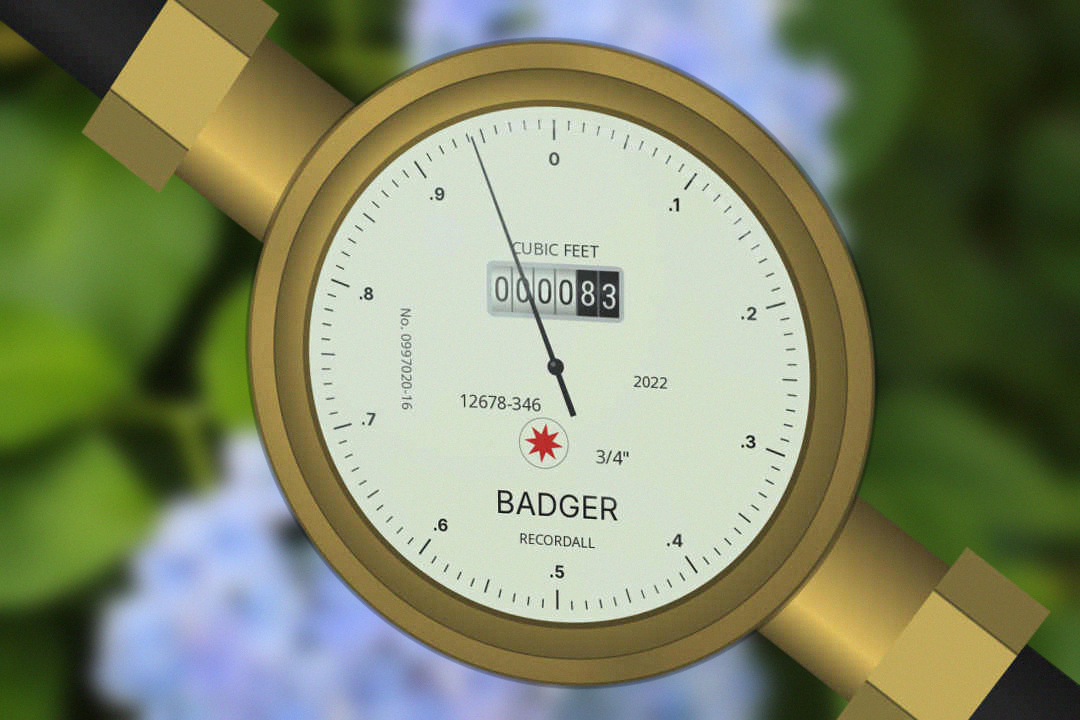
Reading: 82.94 ft³
